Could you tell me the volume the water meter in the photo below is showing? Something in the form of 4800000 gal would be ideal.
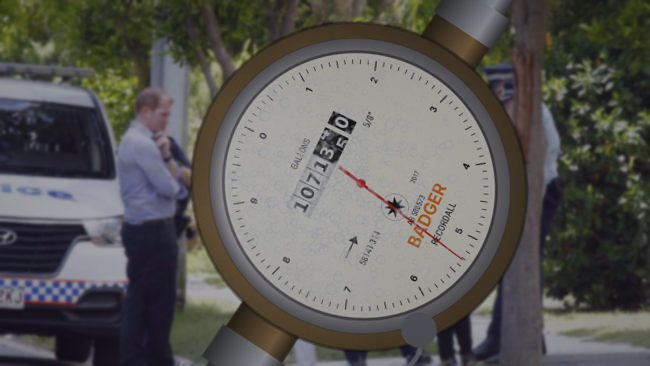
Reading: 1071345.3 gal
